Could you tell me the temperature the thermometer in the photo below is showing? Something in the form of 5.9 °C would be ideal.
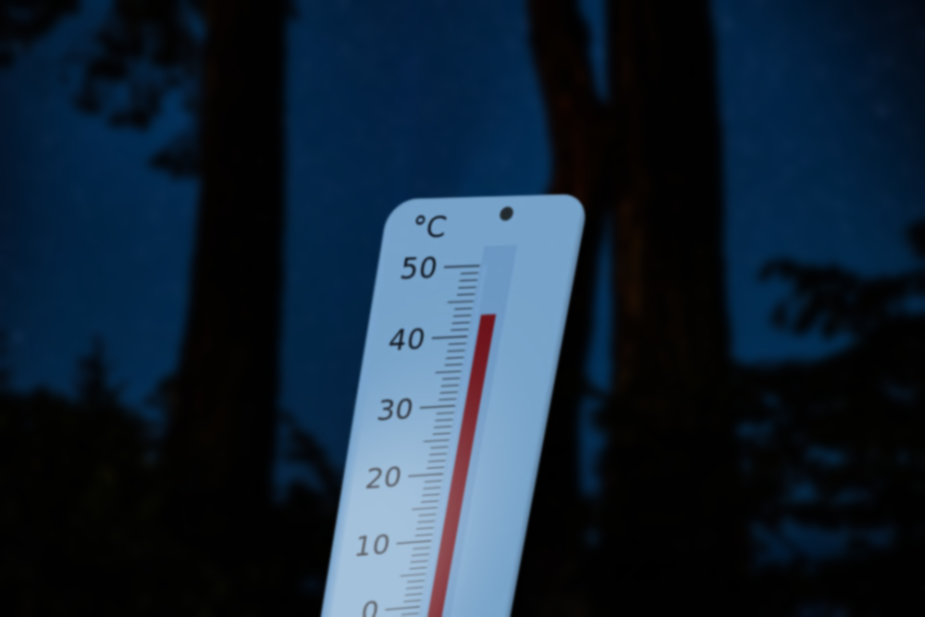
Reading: 43 °C
